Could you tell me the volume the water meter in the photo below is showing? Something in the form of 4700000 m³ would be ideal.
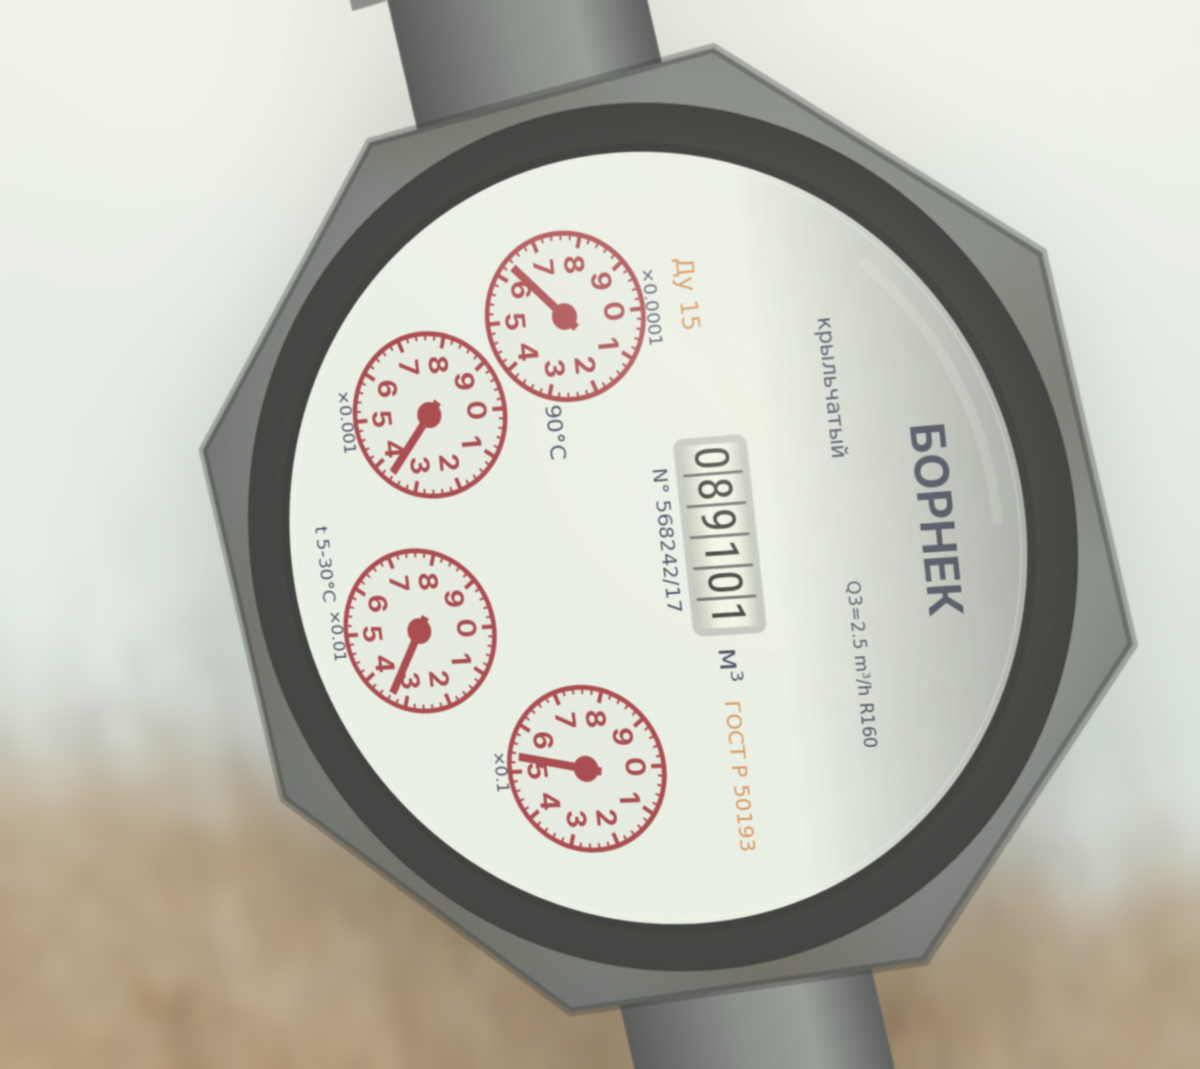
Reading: 89101.5336 m³
